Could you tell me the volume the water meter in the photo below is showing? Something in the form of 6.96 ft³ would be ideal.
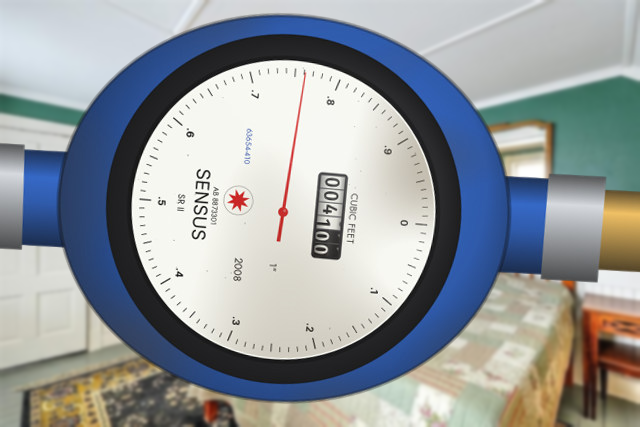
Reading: 4099.76 ft³
